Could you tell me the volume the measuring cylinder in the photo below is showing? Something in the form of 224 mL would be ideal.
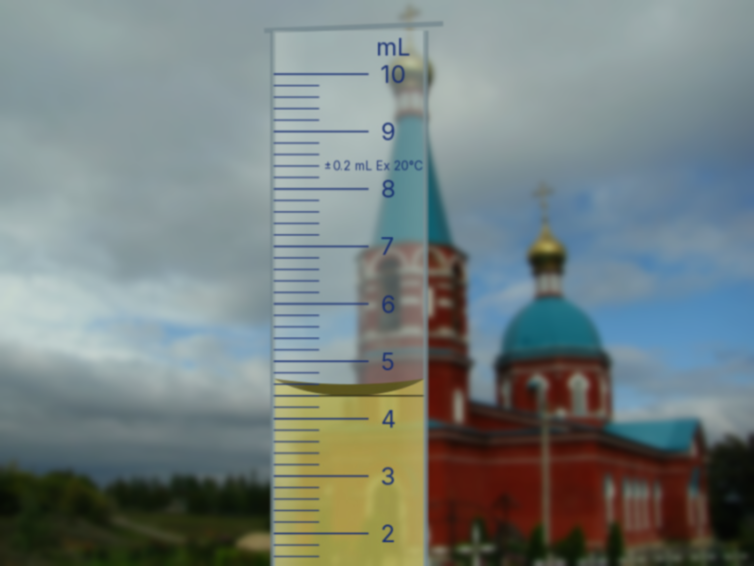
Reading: 4.4 mL
